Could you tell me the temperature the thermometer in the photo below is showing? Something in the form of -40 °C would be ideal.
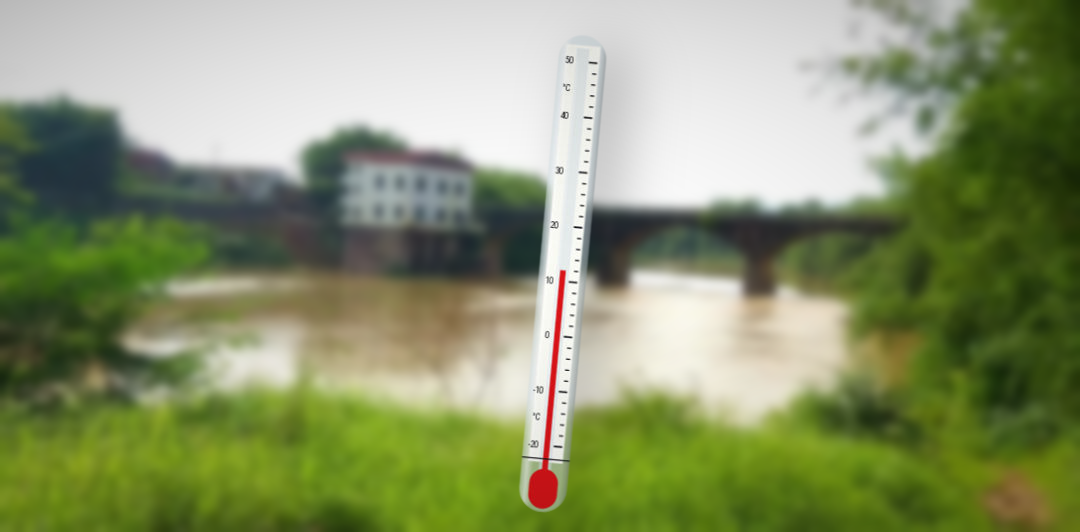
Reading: 12 °C
